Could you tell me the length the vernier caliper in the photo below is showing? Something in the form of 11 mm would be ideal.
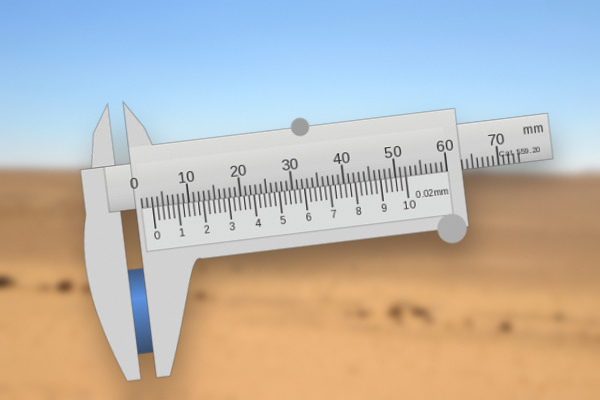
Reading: 3.0 mm
